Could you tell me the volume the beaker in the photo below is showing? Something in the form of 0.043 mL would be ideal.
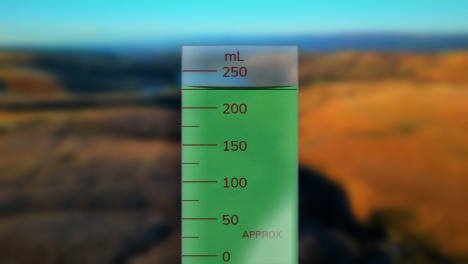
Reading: 225 mL
